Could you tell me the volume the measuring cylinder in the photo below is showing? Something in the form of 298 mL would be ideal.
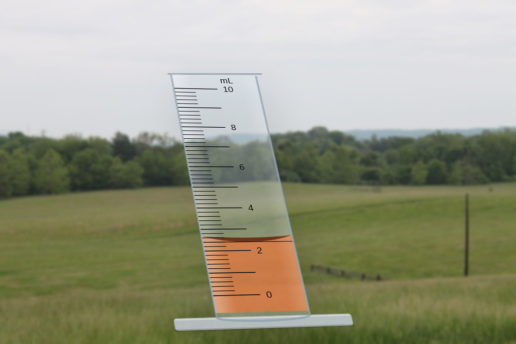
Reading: 2.4 mL
